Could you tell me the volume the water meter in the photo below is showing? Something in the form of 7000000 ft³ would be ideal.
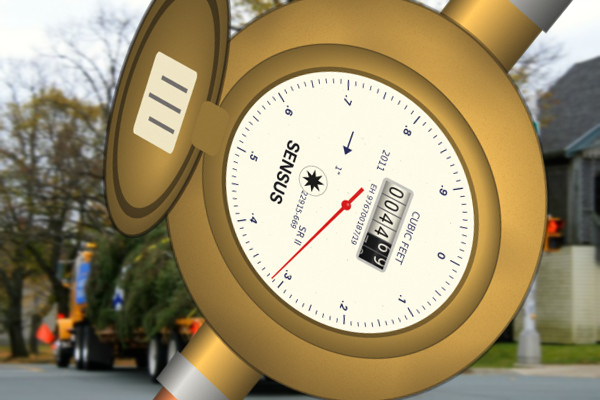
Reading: 4469.31 ft³
